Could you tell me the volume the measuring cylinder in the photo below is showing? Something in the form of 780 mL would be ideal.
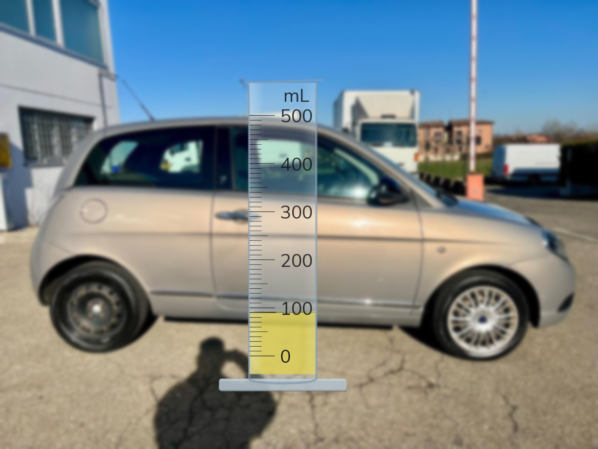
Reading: 90 mL
